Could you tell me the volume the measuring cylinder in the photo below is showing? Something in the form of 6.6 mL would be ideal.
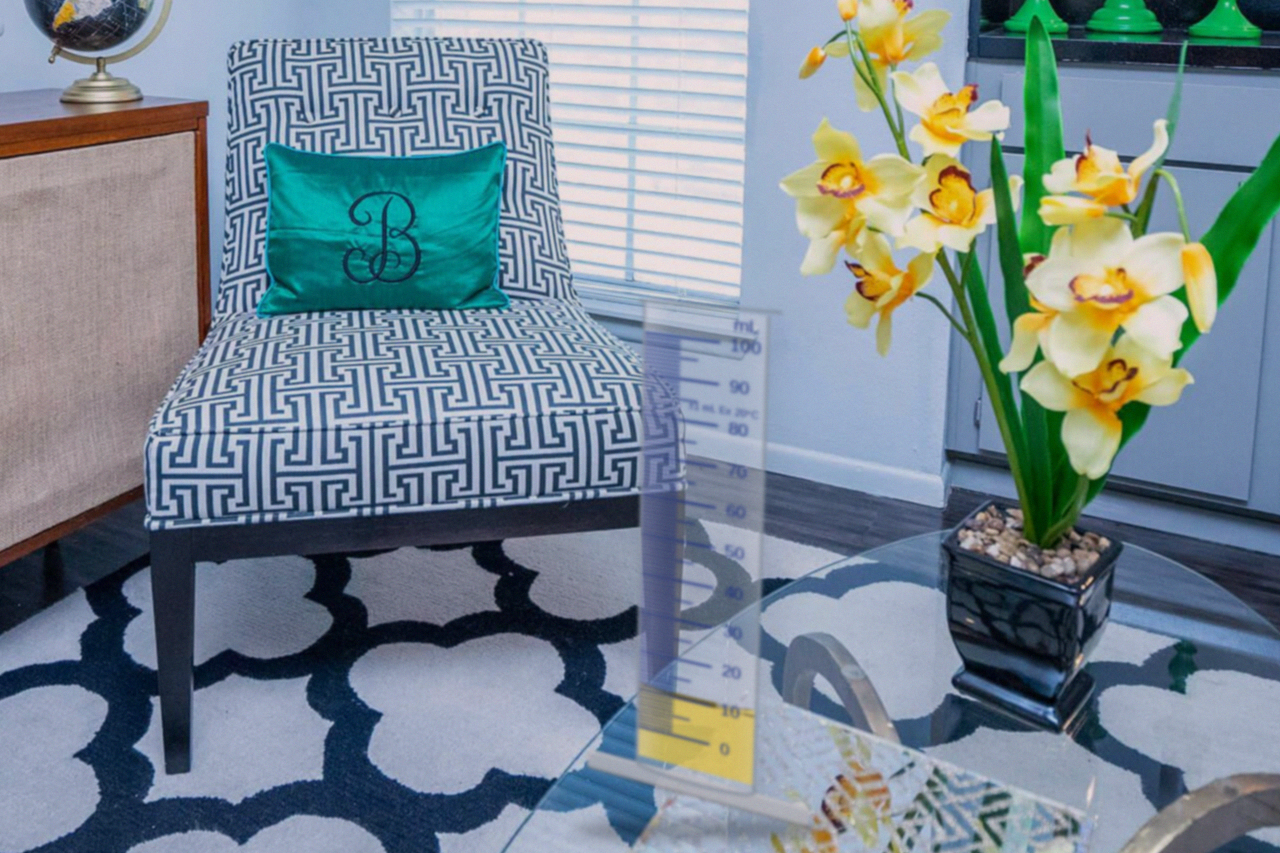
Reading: 10 mL
